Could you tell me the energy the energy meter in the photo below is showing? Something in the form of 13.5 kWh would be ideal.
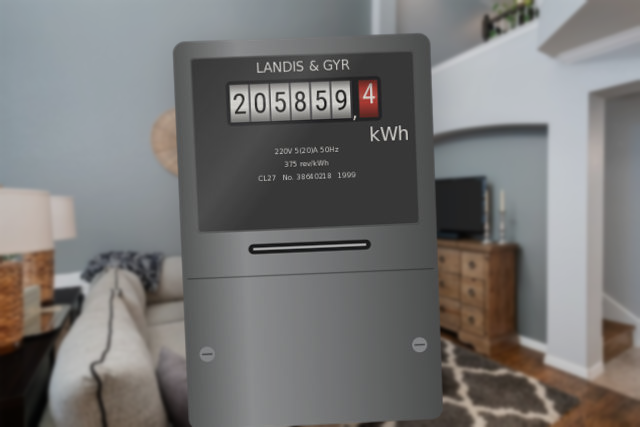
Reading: 205859.4 kWh
